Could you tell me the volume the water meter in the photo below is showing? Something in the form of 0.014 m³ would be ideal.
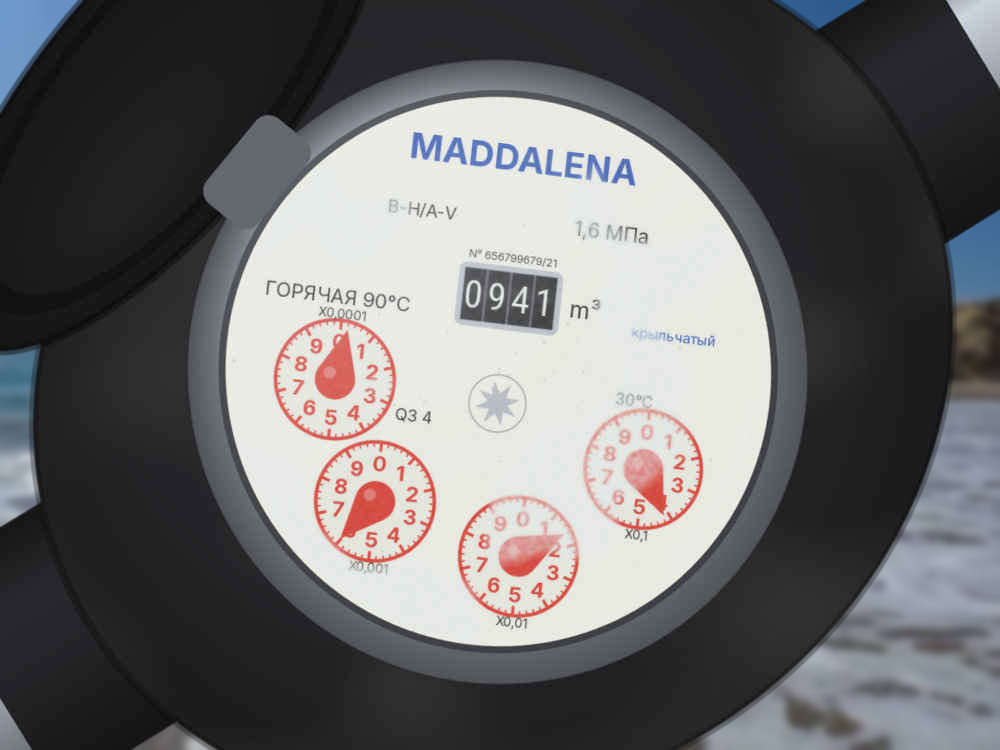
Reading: 941.4160 m³
